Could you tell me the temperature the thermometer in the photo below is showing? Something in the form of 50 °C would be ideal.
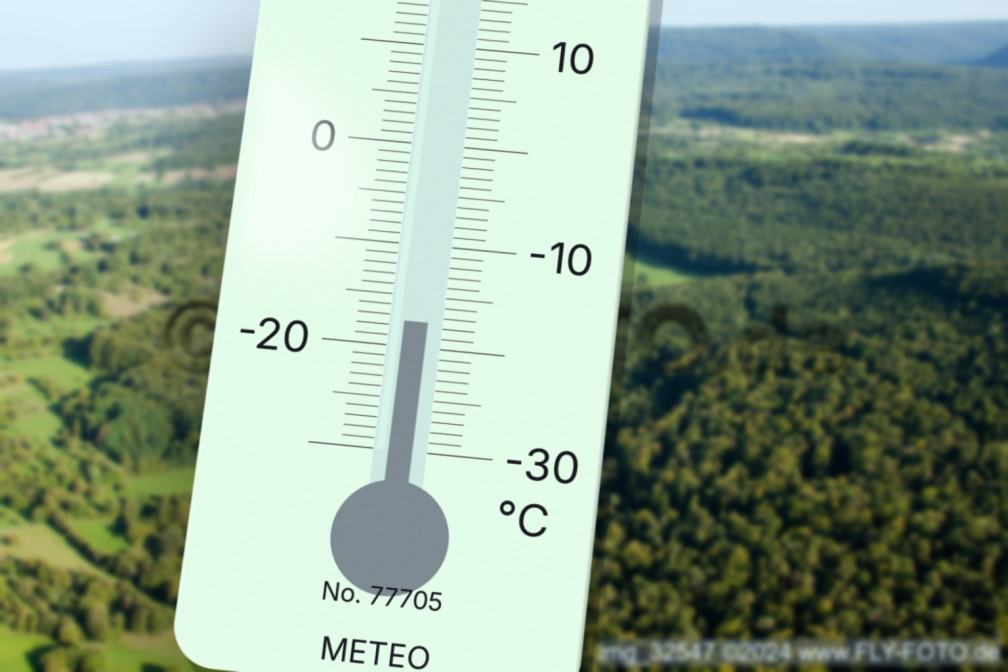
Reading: -17.5 °C
